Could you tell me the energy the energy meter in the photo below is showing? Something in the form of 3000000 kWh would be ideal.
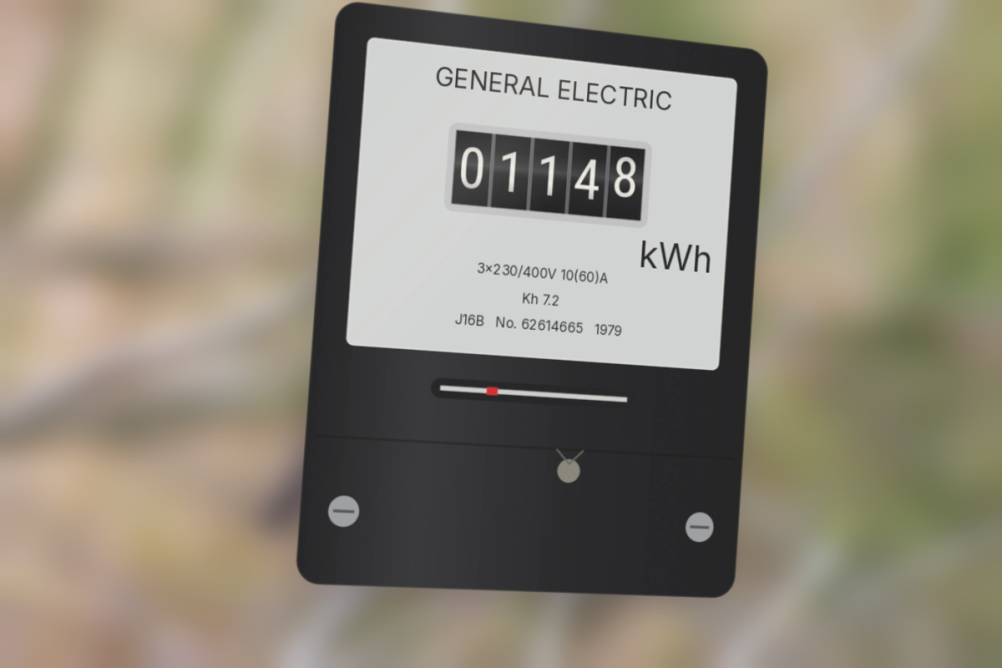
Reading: 1148 kWh
